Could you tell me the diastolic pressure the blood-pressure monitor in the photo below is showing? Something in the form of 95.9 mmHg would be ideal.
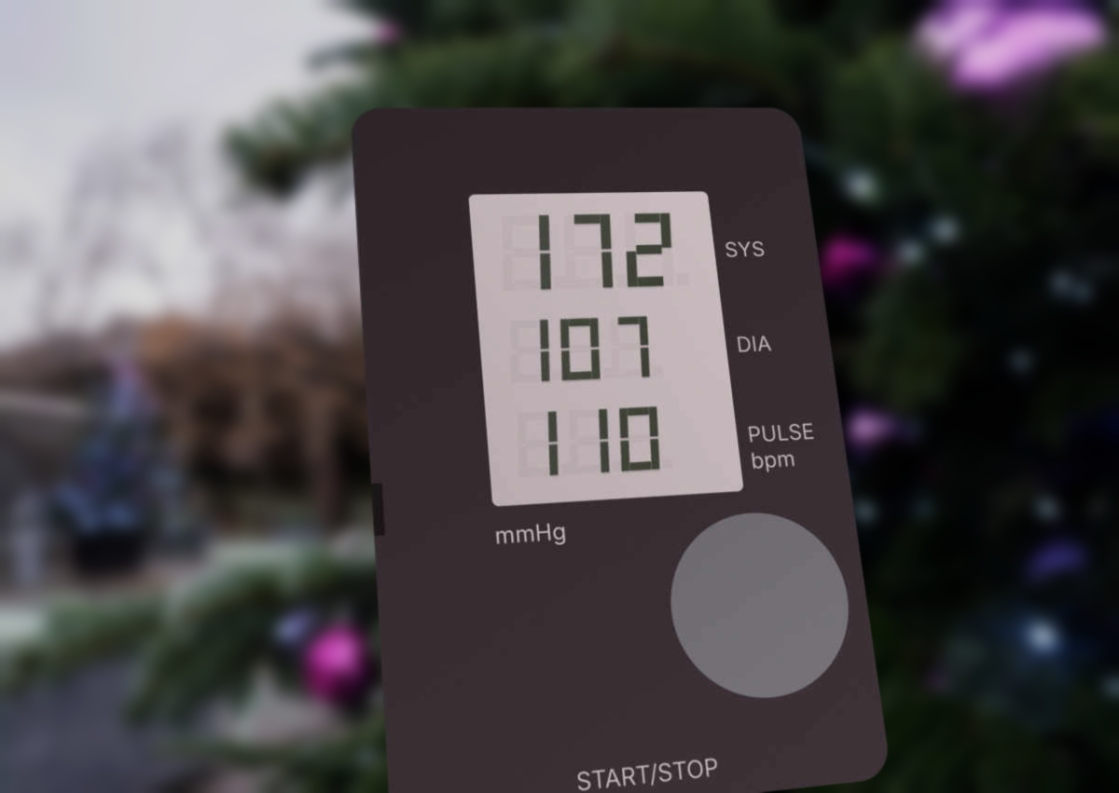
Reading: 107 mmHg
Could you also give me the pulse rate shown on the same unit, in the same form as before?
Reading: 110 bpm
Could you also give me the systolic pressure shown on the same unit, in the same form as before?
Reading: 172 mmHg
